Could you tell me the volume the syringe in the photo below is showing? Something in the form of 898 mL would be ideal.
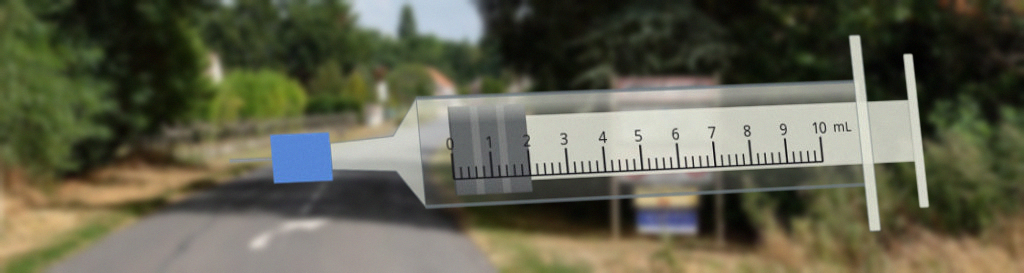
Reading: 0 mL
